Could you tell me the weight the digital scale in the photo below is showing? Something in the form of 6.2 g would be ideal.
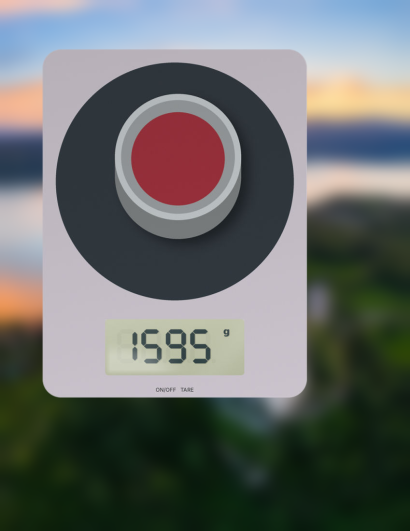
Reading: 1595 g
